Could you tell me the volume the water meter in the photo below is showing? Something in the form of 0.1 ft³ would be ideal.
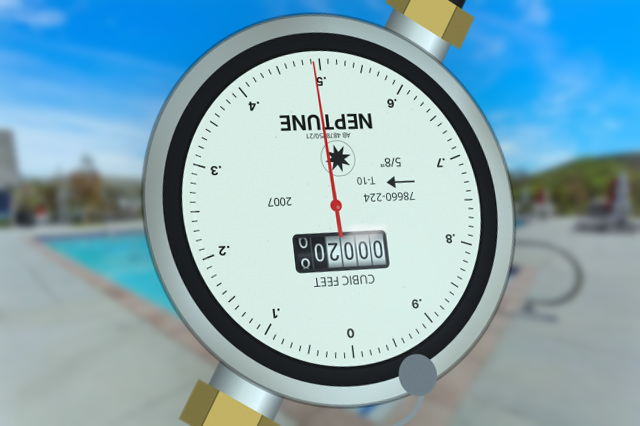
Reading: 208.49 ft³
